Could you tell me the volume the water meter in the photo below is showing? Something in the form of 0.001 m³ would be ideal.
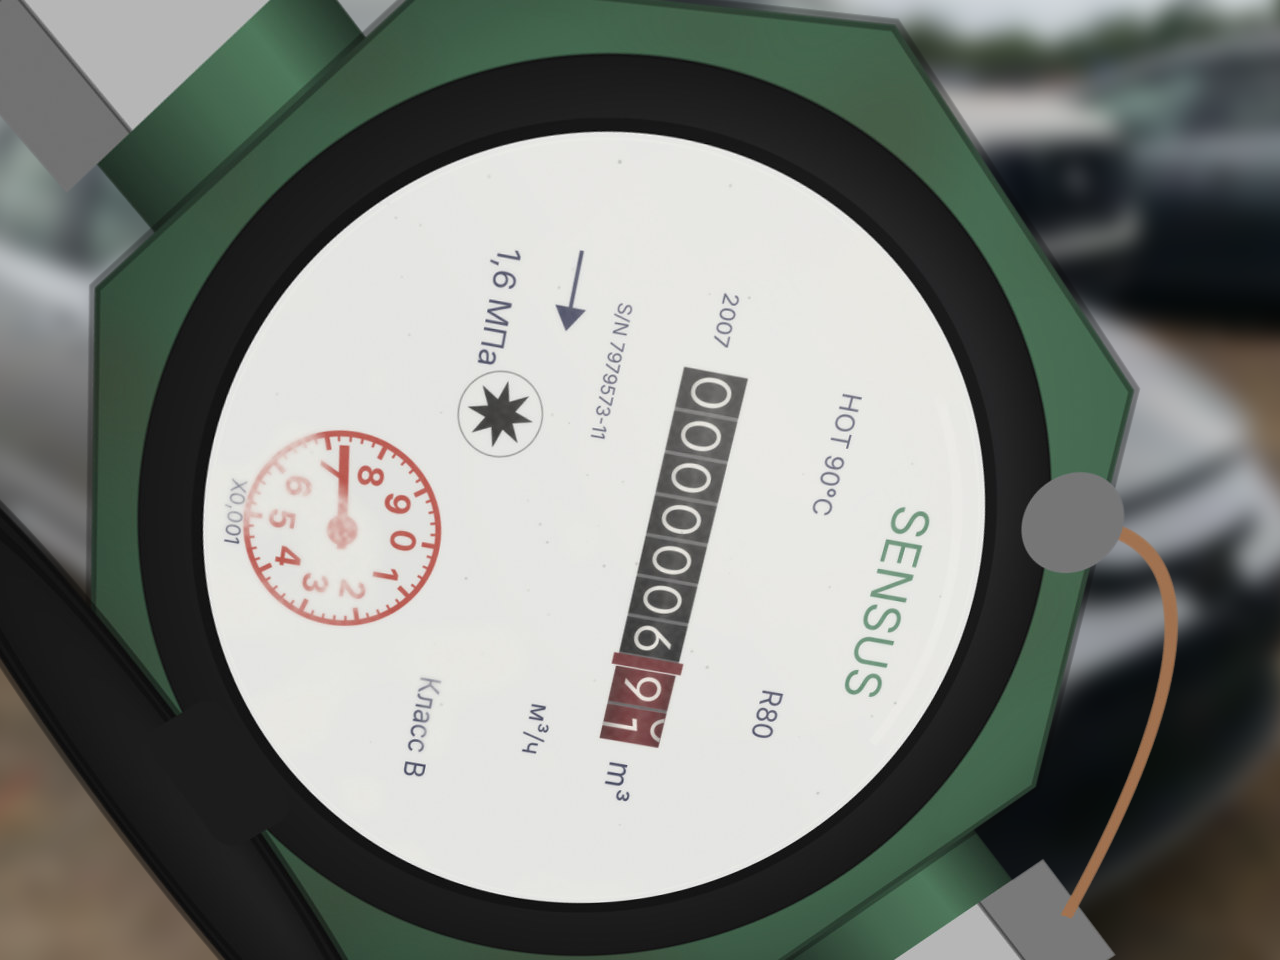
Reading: 6.907 m³
